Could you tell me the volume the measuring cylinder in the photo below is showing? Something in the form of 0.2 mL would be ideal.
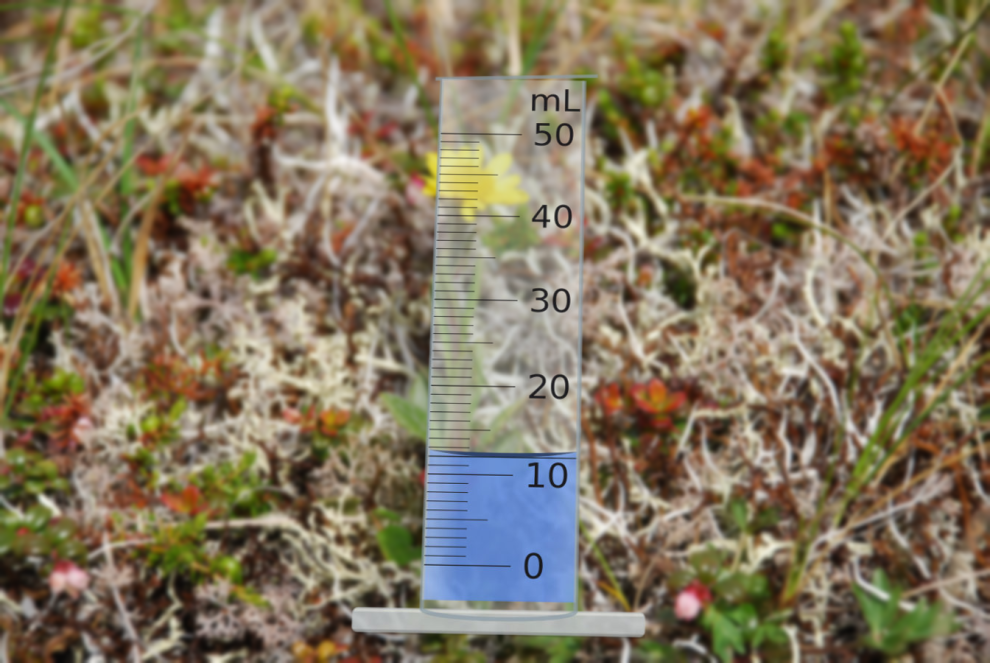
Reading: 12 mL
